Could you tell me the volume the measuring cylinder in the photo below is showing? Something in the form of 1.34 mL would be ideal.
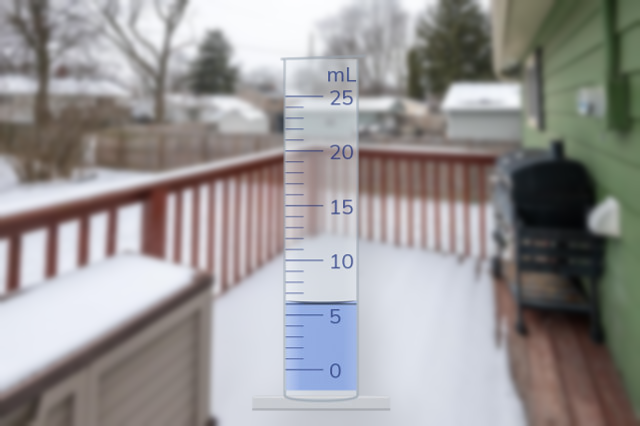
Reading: 6 mL
